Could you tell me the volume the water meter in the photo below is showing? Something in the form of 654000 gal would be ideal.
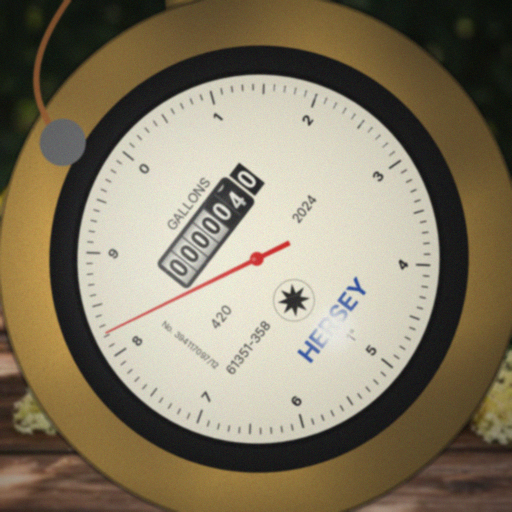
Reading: 38.2 gal
